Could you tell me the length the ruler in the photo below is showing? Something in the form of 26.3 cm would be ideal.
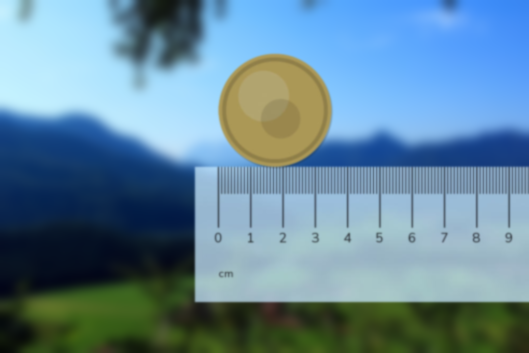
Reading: 3.5 cm
